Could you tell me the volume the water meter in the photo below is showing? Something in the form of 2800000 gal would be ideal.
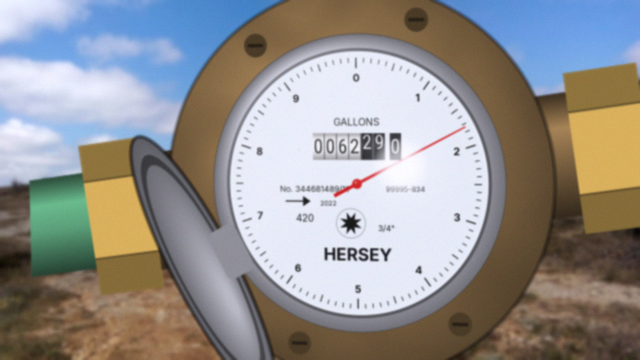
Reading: 62291.7 gal
